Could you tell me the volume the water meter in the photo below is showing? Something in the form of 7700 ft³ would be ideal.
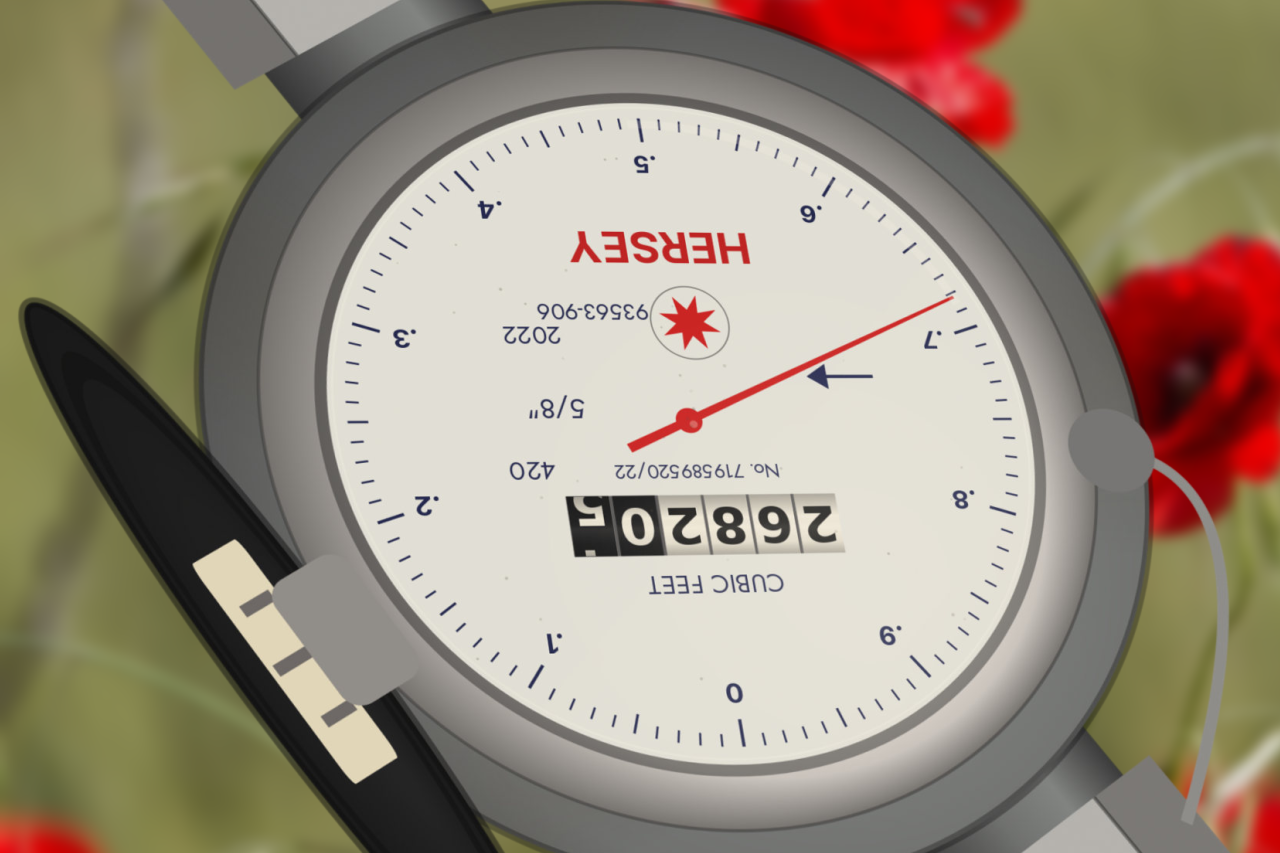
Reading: 268204.68 ft³
